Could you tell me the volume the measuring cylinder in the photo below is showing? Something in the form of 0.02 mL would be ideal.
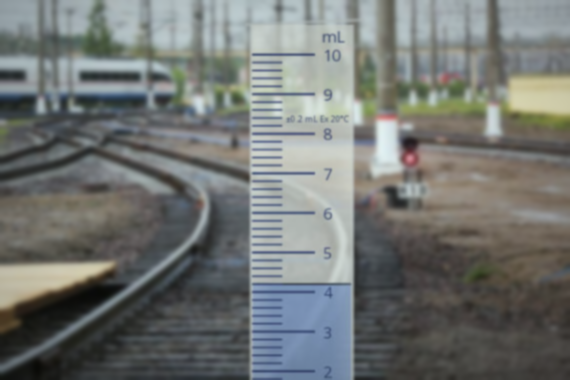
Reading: 4.2 mL
